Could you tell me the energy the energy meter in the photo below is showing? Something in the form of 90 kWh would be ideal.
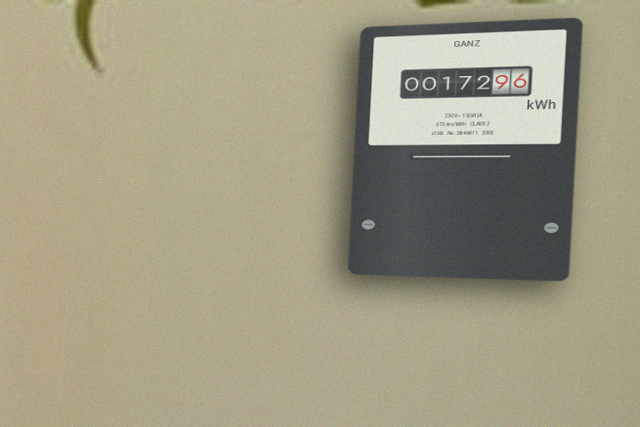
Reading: 172.96 kWh
